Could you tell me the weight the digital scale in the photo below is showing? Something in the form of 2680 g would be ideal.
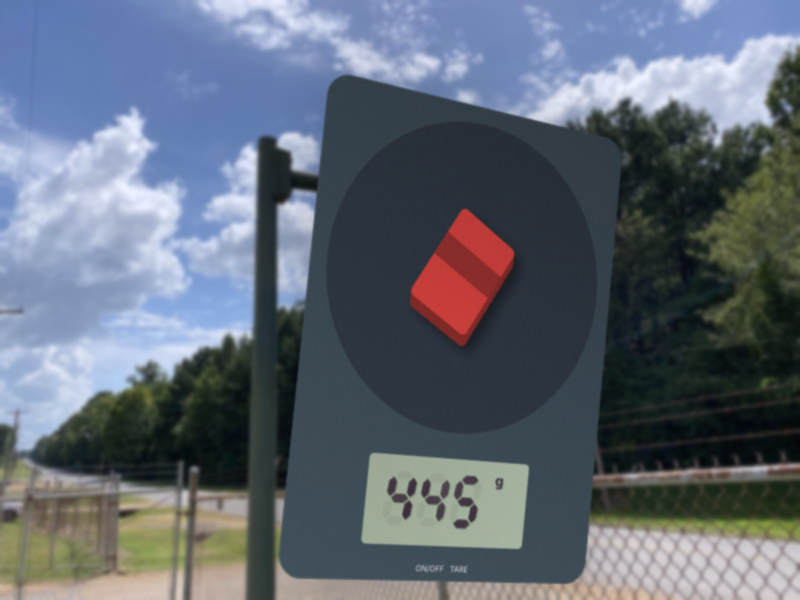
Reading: 445 g
